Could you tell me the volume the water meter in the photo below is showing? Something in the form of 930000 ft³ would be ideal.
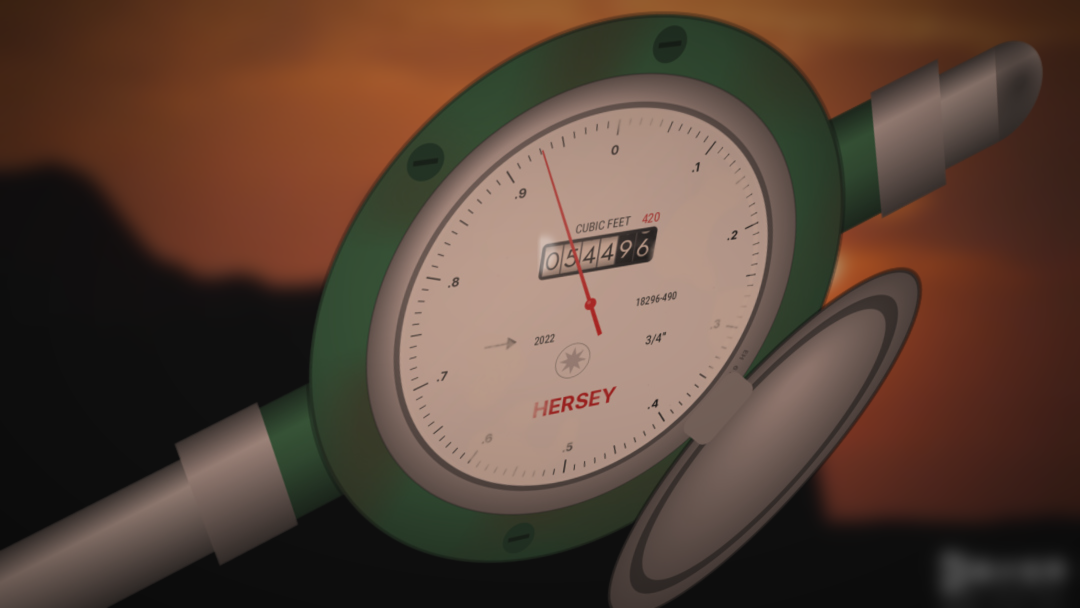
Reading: 54495.93 ft³
